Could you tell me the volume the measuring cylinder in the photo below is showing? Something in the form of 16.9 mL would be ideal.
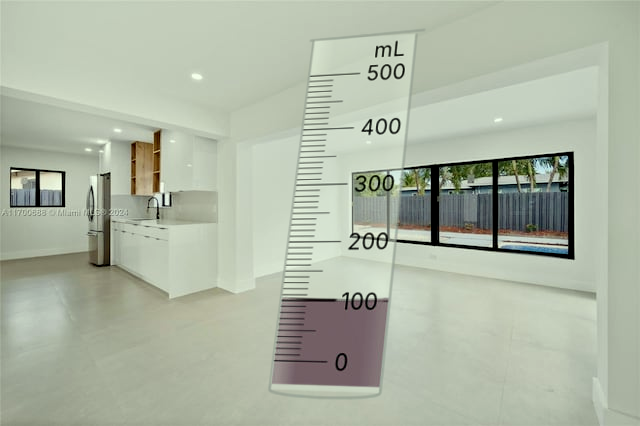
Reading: 100 mL
